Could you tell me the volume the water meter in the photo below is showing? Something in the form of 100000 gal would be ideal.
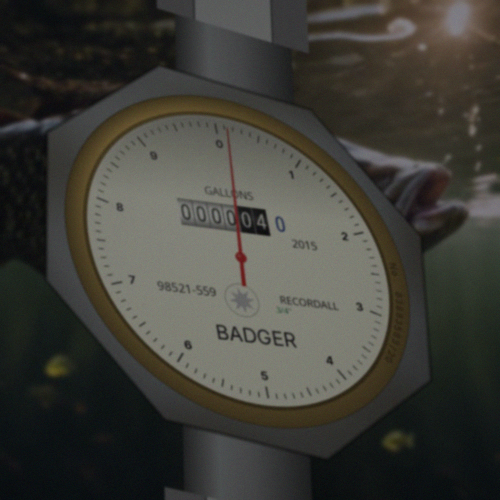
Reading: 40.1 gal
